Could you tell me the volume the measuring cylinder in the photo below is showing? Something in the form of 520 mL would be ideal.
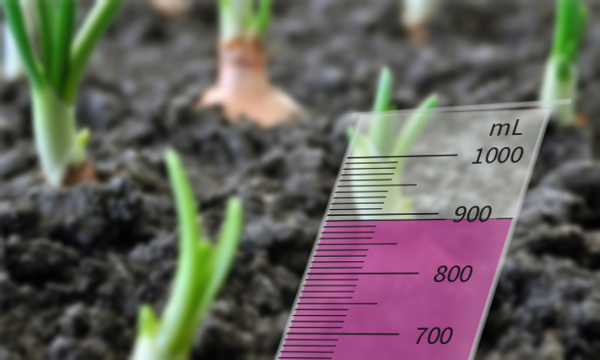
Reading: 890 mL
